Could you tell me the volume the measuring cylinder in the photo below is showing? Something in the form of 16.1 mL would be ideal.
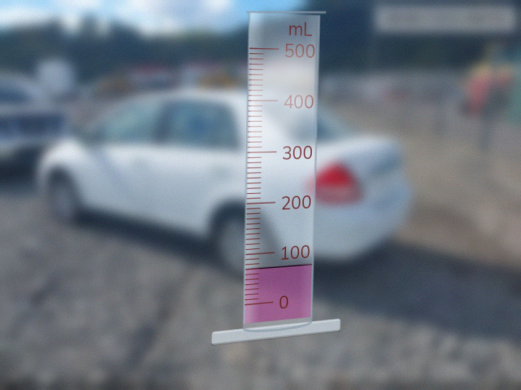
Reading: 70 mL
